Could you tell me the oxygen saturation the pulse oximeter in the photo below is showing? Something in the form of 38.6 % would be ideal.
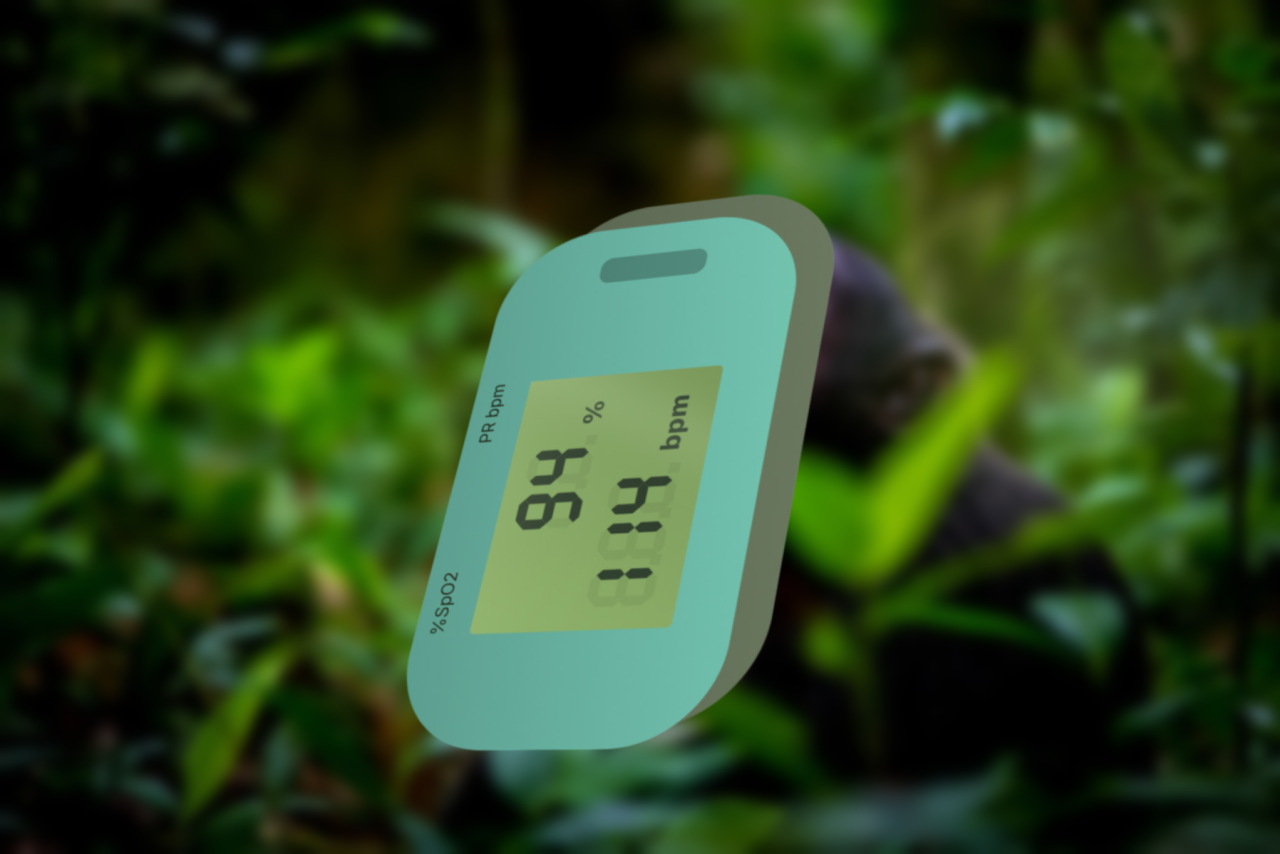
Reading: 94 %
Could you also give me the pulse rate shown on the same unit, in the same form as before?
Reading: 114 bpm
